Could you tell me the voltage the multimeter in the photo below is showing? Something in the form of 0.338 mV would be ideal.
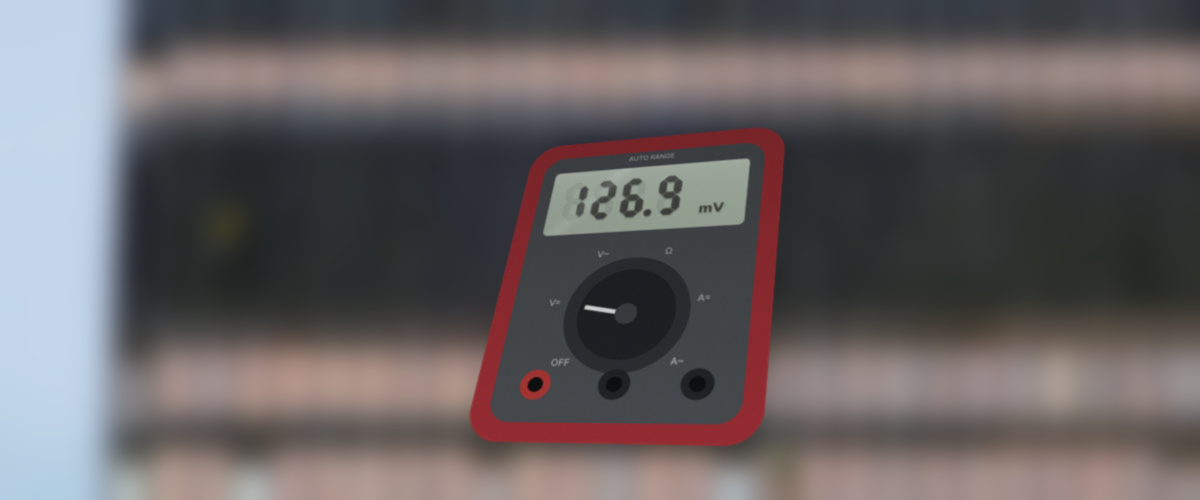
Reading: 126.9 mV
